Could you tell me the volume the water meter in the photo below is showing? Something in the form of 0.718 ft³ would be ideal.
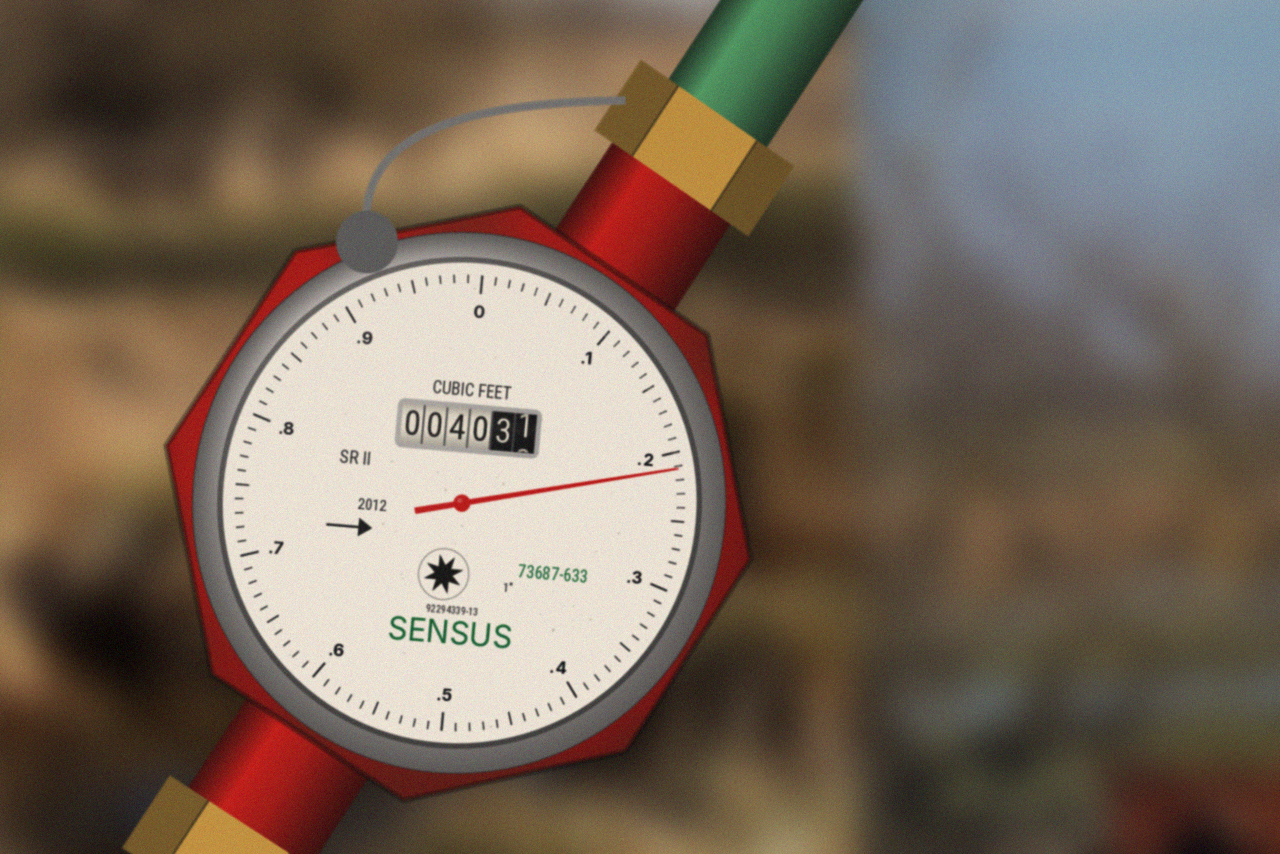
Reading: 4031.21 ft³
